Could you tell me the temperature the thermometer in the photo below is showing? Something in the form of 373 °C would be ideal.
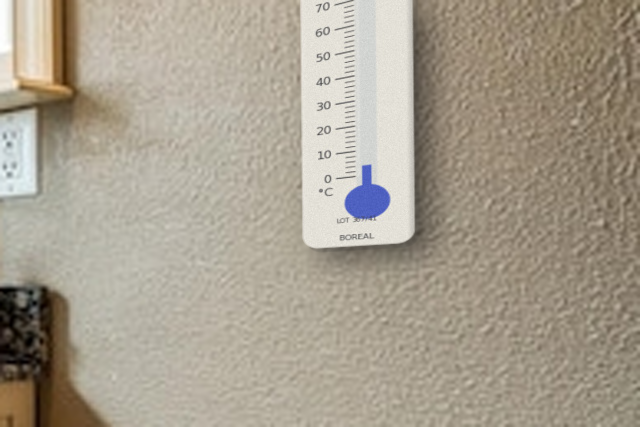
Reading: 4 °C
